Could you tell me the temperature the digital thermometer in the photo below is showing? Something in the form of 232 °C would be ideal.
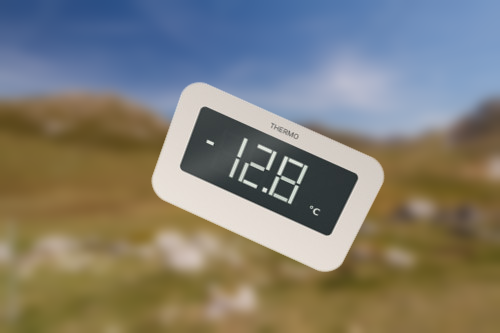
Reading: -12.8 °C
